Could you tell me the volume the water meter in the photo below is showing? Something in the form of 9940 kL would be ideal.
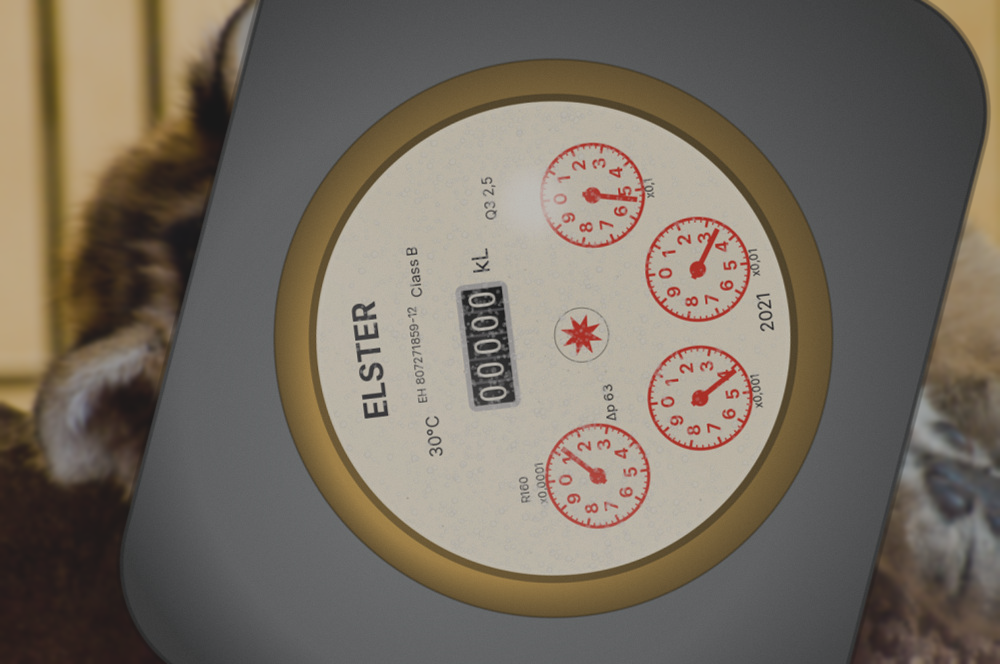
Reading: 0.5341 kL
